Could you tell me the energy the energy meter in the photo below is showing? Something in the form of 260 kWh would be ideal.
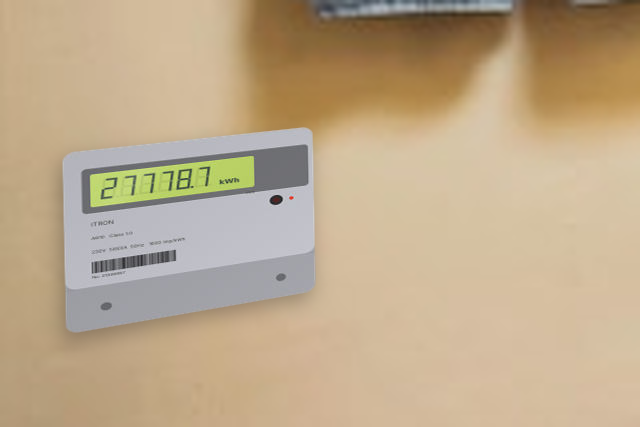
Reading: 27778.7 kWh
